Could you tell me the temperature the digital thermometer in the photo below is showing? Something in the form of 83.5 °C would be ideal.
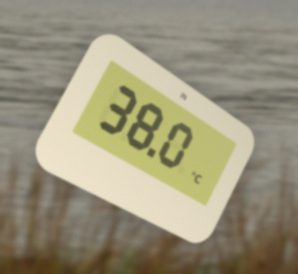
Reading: 38.0 °C
